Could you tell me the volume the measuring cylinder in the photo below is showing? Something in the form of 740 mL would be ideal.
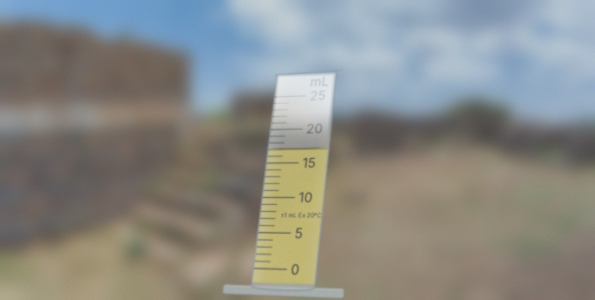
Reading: 17 mL
